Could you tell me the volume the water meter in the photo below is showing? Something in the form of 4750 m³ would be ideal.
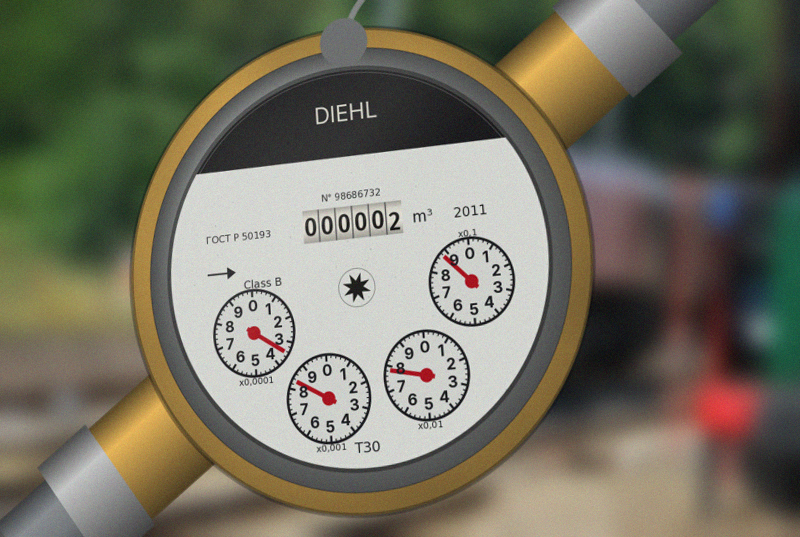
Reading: 1.8783 m³
